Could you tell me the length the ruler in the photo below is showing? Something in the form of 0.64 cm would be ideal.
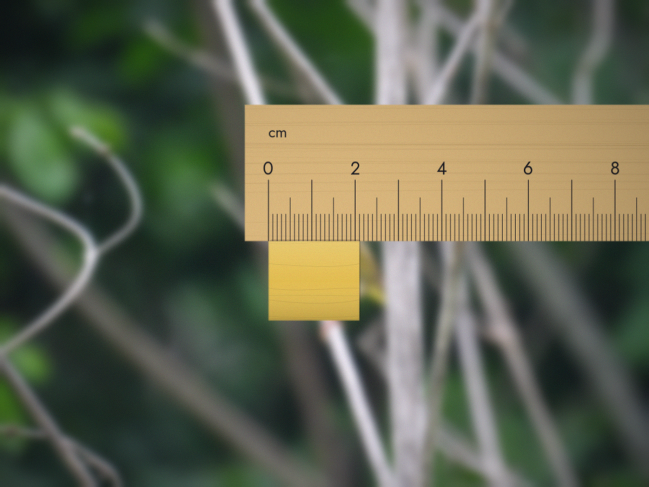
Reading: 2.1 cm
